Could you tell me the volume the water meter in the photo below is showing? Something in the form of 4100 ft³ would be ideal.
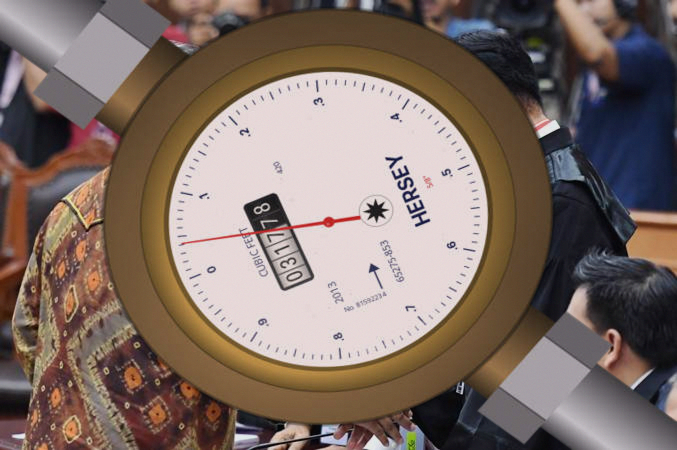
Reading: 31778.04 ft³
